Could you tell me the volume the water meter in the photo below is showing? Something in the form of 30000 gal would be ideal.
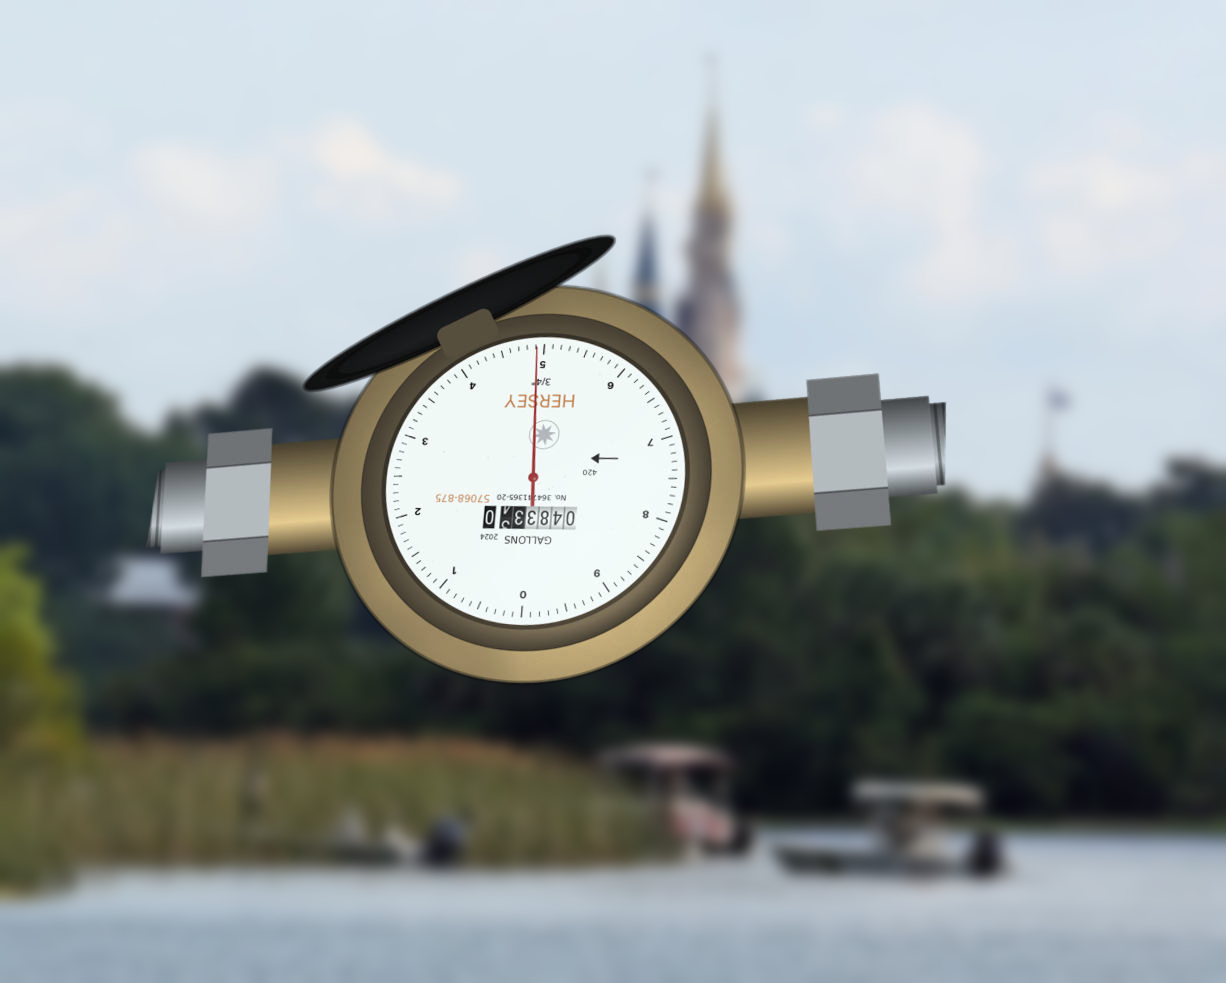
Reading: 483334.9 gal
